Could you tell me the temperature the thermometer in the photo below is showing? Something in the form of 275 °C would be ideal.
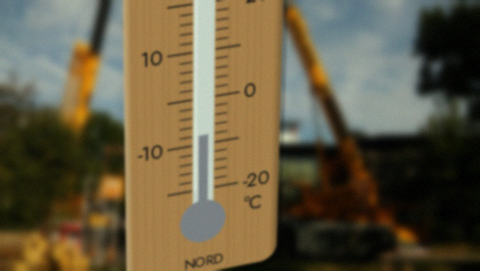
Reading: -8 °C
